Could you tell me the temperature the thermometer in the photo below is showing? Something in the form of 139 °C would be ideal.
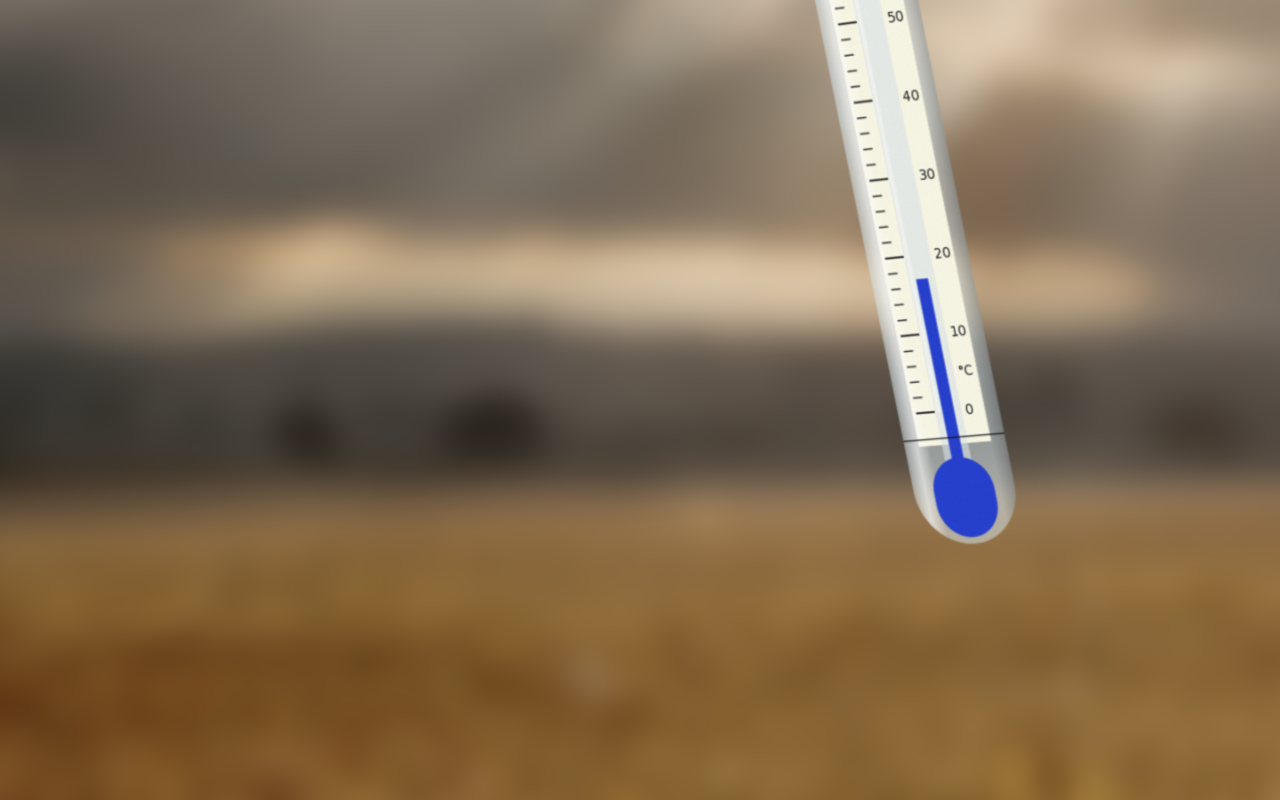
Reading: 17 °C
